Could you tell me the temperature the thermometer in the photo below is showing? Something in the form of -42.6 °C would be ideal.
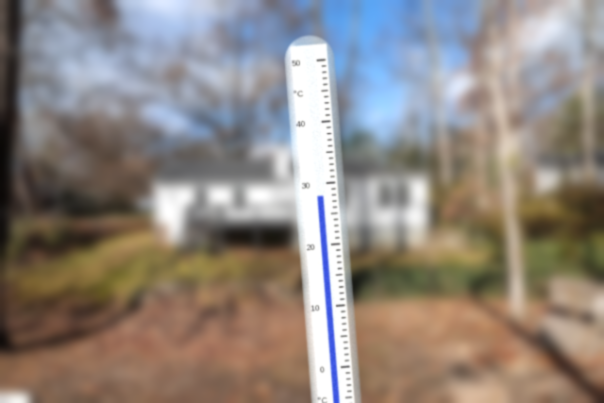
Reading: 28 °C
